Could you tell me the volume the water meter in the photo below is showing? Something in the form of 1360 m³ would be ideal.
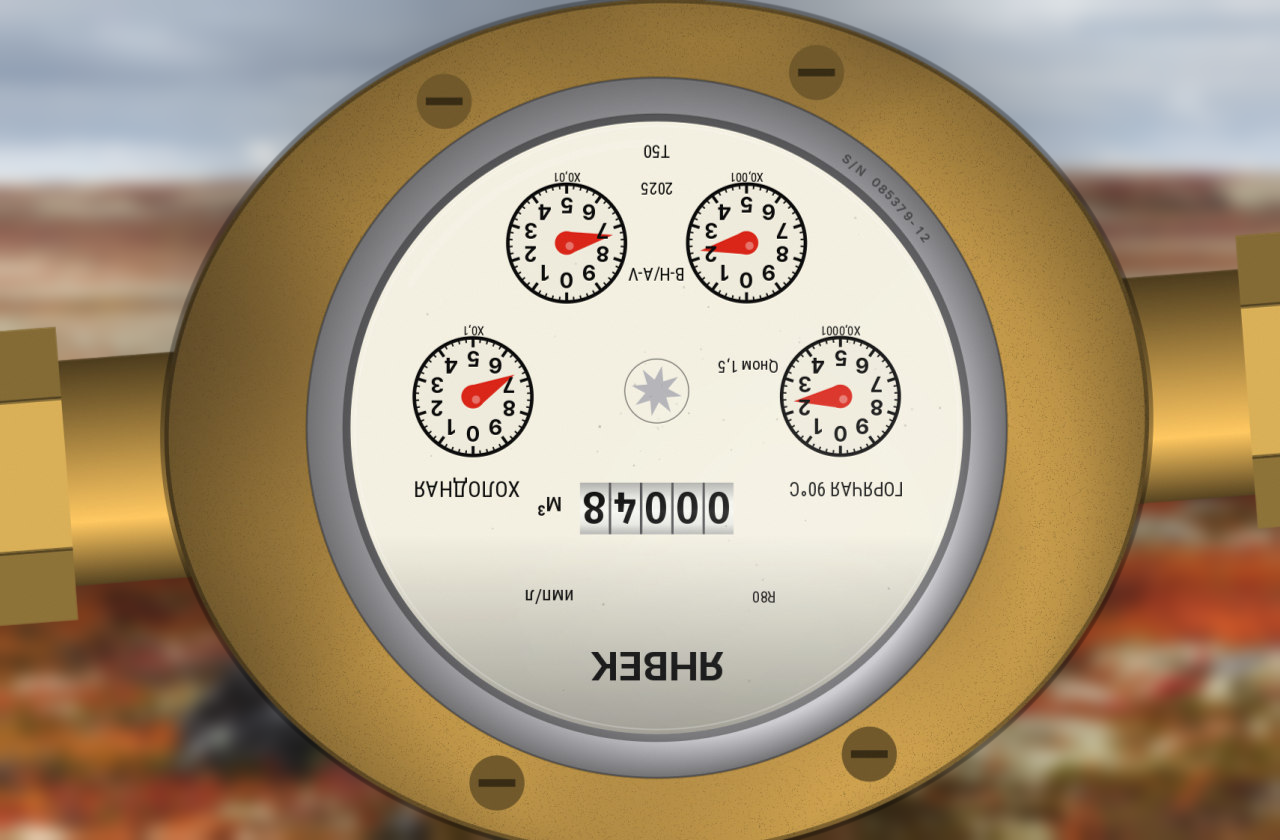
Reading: 48.6722 m³
